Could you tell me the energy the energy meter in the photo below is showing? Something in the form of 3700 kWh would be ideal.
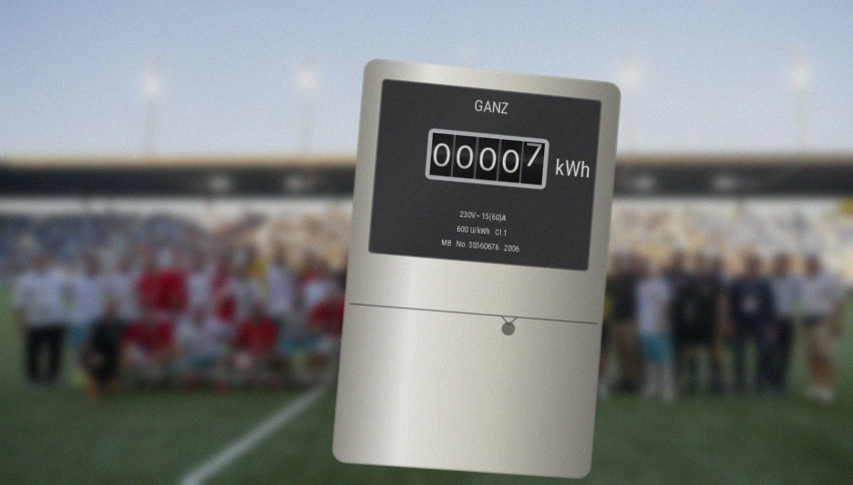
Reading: 7 kWh
